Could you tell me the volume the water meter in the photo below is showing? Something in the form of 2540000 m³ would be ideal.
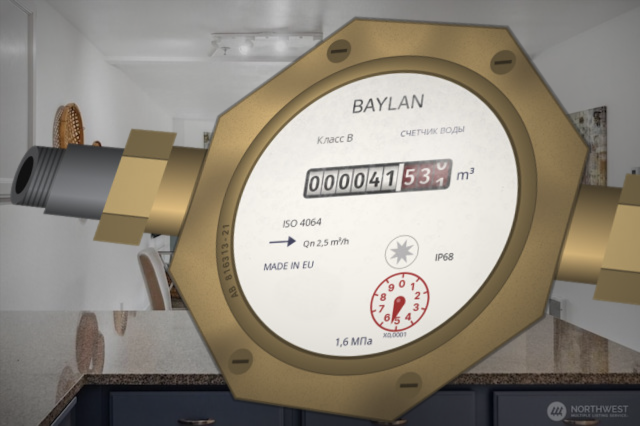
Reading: 41.5305 m³
